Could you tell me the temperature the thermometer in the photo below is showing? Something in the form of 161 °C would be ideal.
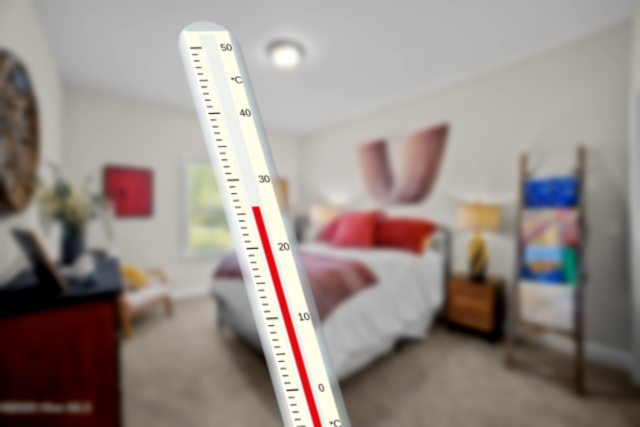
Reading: 26 °C
